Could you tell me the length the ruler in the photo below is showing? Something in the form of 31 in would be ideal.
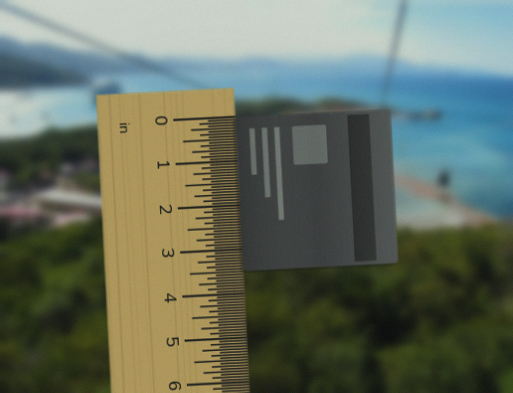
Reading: 3.5 in
